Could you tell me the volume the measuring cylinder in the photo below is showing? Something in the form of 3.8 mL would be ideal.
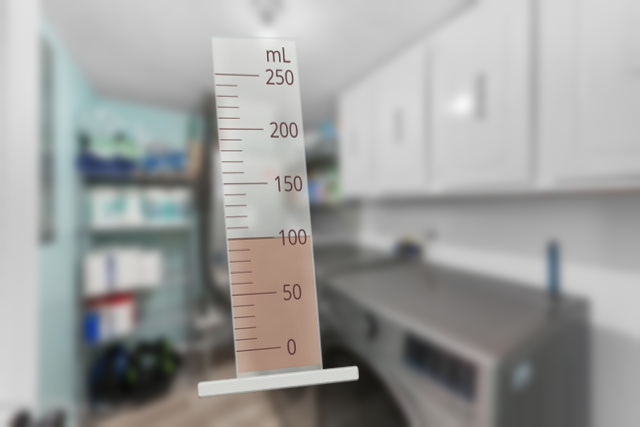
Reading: 100 mL
